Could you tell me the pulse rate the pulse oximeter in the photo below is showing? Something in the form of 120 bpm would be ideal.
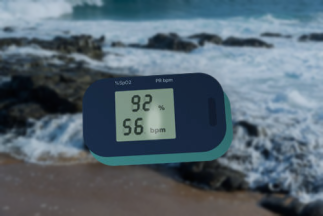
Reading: 56 bpm
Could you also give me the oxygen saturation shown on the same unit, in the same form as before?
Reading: 92 %
